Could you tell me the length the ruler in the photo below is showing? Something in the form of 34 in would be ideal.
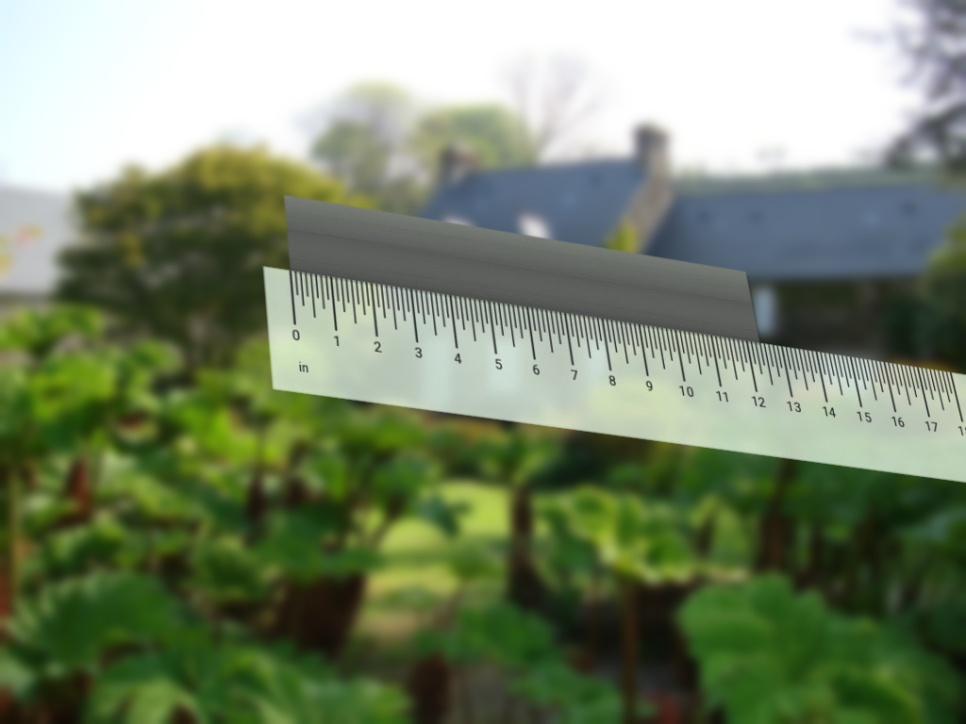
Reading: 12.375 in
